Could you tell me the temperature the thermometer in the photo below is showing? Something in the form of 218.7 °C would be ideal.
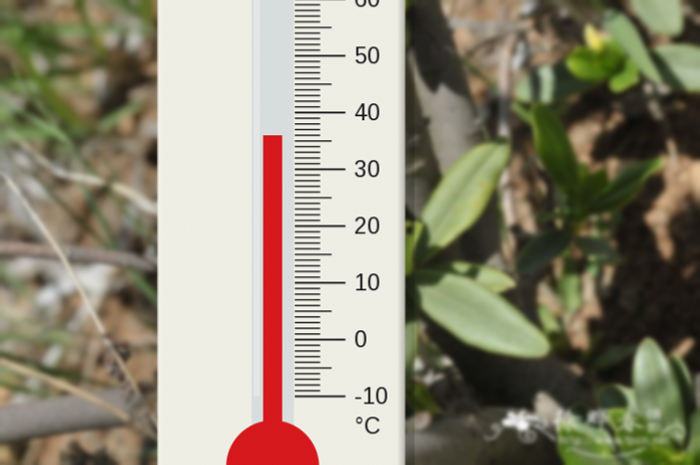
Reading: 36 °C
